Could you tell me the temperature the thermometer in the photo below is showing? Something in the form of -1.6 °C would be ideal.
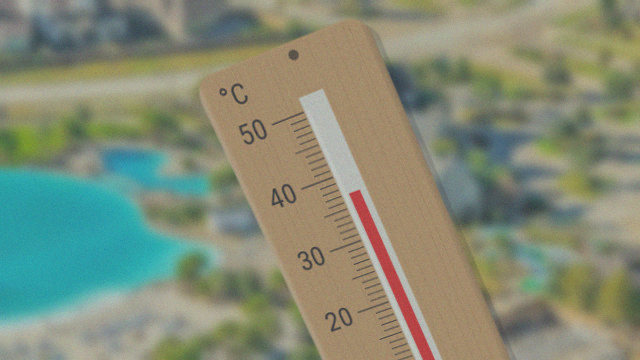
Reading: 37 °C
